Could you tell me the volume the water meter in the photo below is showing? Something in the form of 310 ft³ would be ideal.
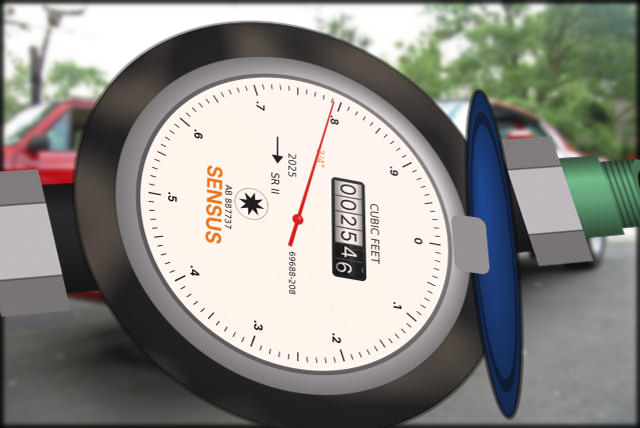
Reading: 2545.79 ft³
